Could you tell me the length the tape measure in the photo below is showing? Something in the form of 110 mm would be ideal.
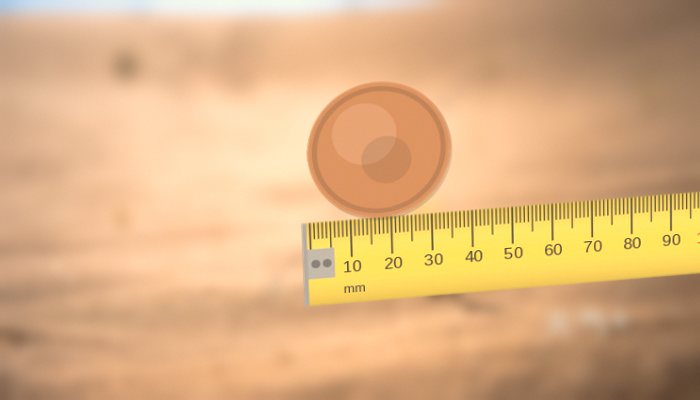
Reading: 35 mm
